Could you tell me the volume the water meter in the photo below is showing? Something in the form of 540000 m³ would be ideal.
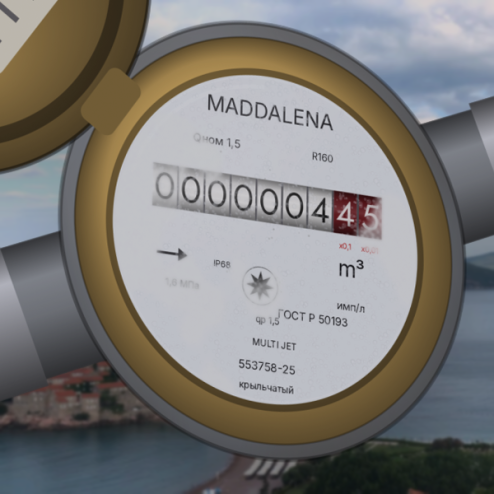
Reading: 4.45 m³
